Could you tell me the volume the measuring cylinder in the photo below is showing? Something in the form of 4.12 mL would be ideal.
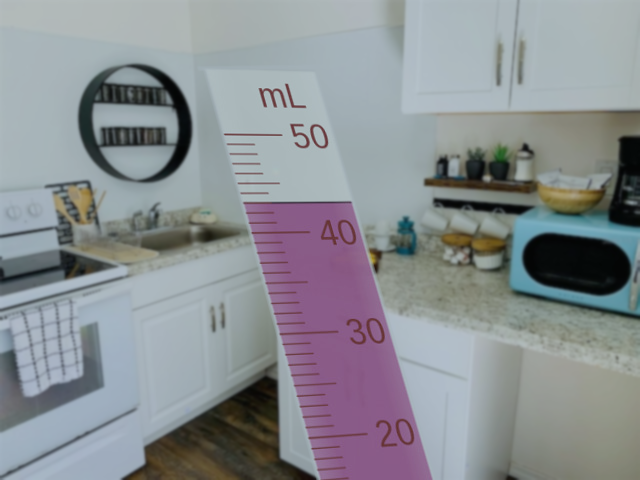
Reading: 43 mL
